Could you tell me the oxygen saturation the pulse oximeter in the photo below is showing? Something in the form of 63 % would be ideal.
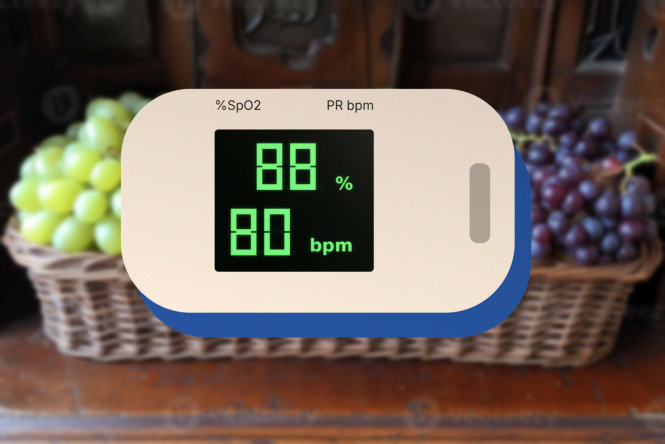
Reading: 88 %
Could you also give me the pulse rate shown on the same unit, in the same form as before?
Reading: 80 bpm
